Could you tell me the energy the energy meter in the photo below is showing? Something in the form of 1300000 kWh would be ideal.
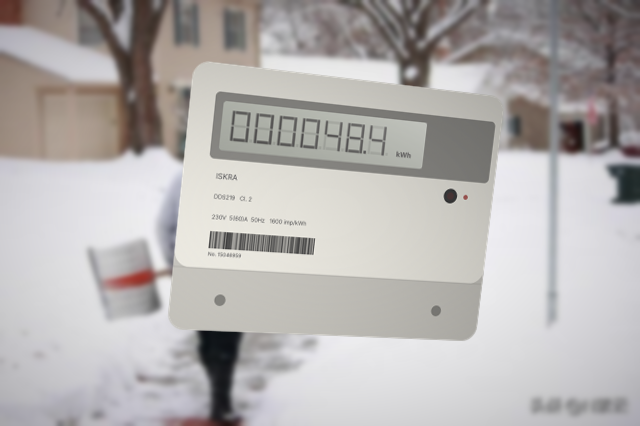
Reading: 48.4 kWh
